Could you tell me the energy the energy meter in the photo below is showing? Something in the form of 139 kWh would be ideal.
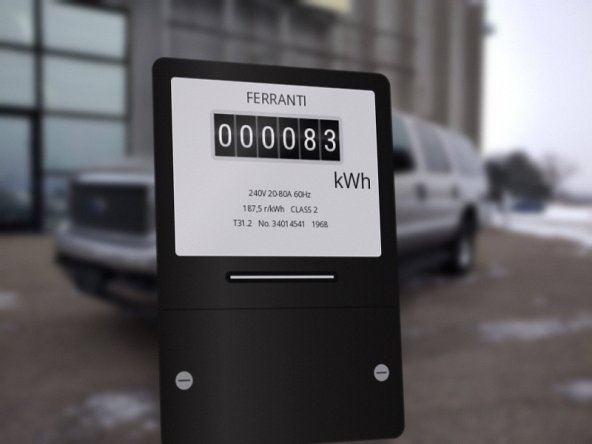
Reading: 83 kWh
